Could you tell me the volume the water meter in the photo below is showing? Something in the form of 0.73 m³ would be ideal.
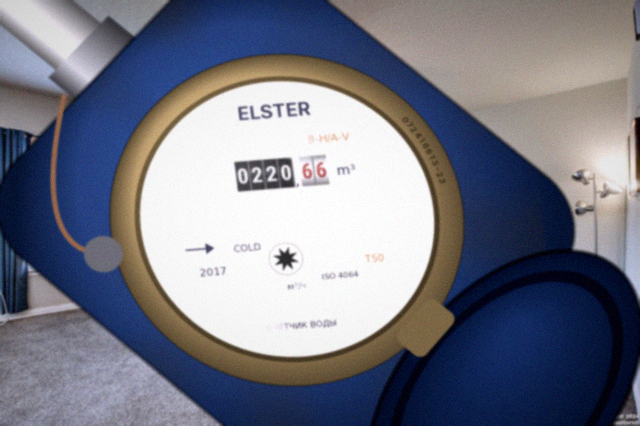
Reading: 220.66 m³
